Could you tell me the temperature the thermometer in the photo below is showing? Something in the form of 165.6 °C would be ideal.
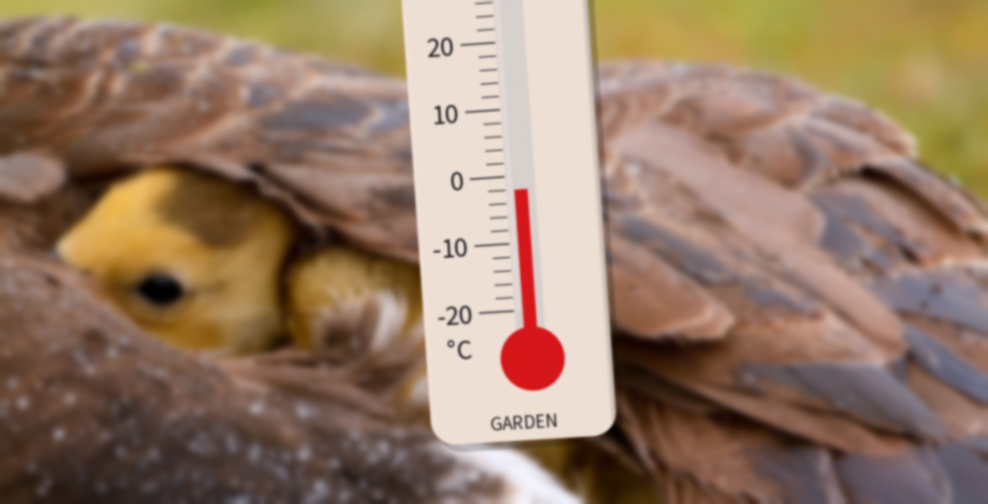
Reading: -2 °C
